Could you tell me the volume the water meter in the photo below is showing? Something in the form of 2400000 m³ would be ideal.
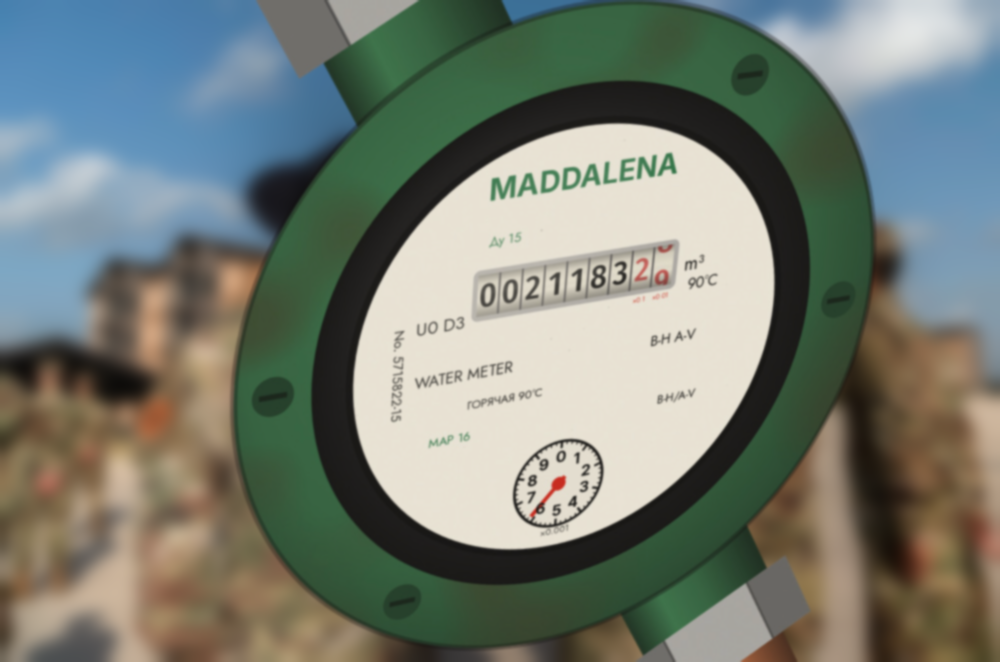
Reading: 21183.286 m³
